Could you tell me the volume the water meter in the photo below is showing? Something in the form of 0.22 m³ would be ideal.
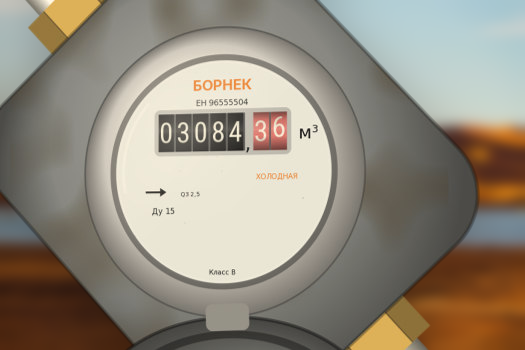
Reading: 3084.36 m³
